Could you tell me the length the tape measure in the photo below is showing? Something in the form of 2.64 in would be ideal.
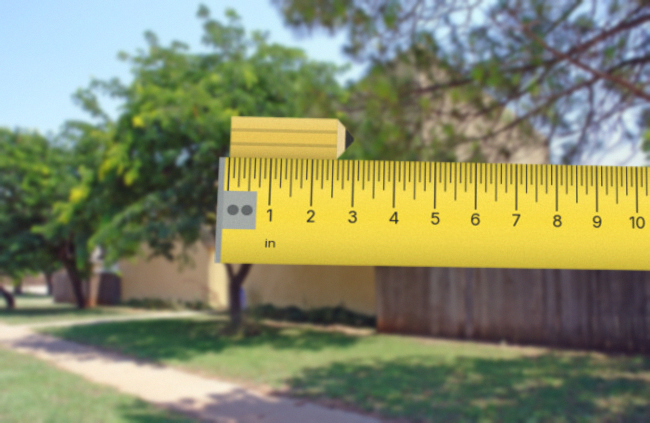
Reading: 3 in
